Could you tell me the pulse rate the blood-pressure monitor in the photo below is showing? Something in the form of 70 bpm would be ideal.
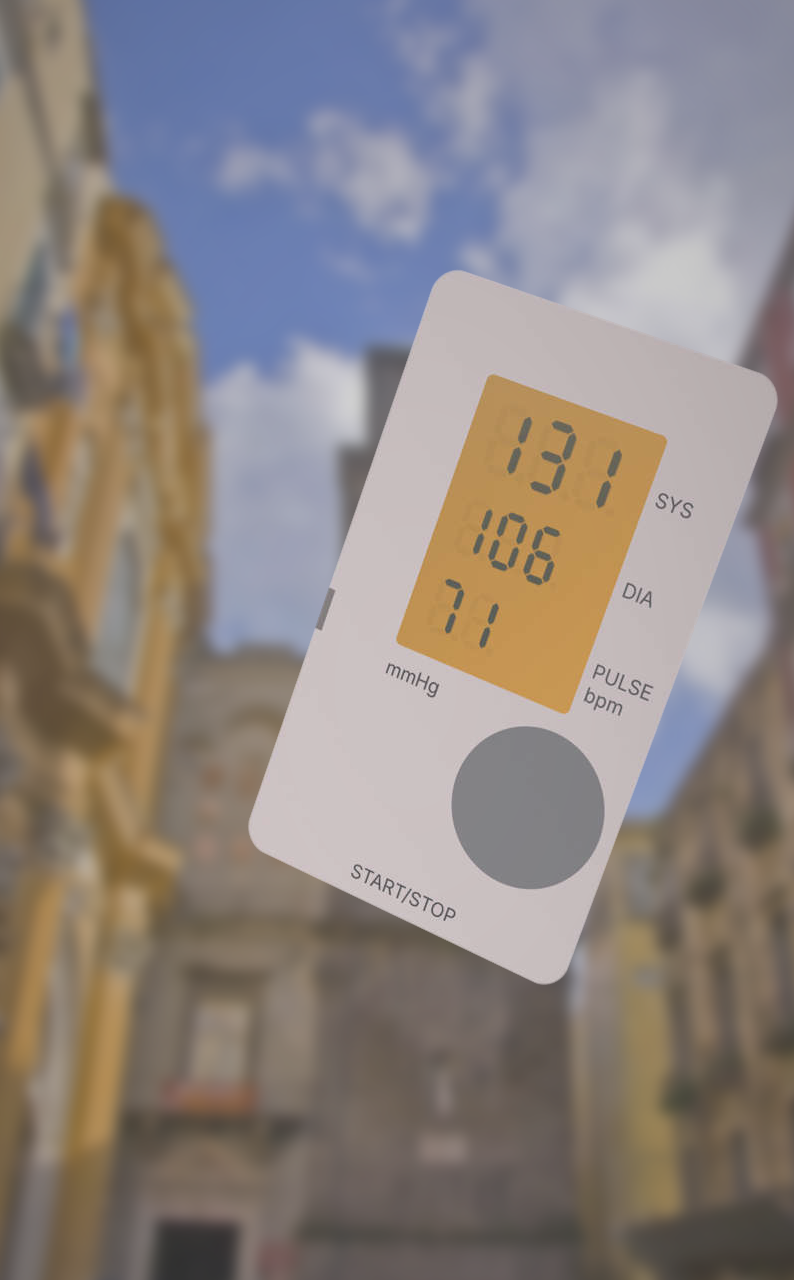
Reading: 71 bpm
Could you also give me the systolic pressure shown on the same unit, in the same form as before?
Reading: 131 mmHg
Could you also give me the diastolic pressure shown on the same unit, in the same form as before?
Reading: 106 mmHg
